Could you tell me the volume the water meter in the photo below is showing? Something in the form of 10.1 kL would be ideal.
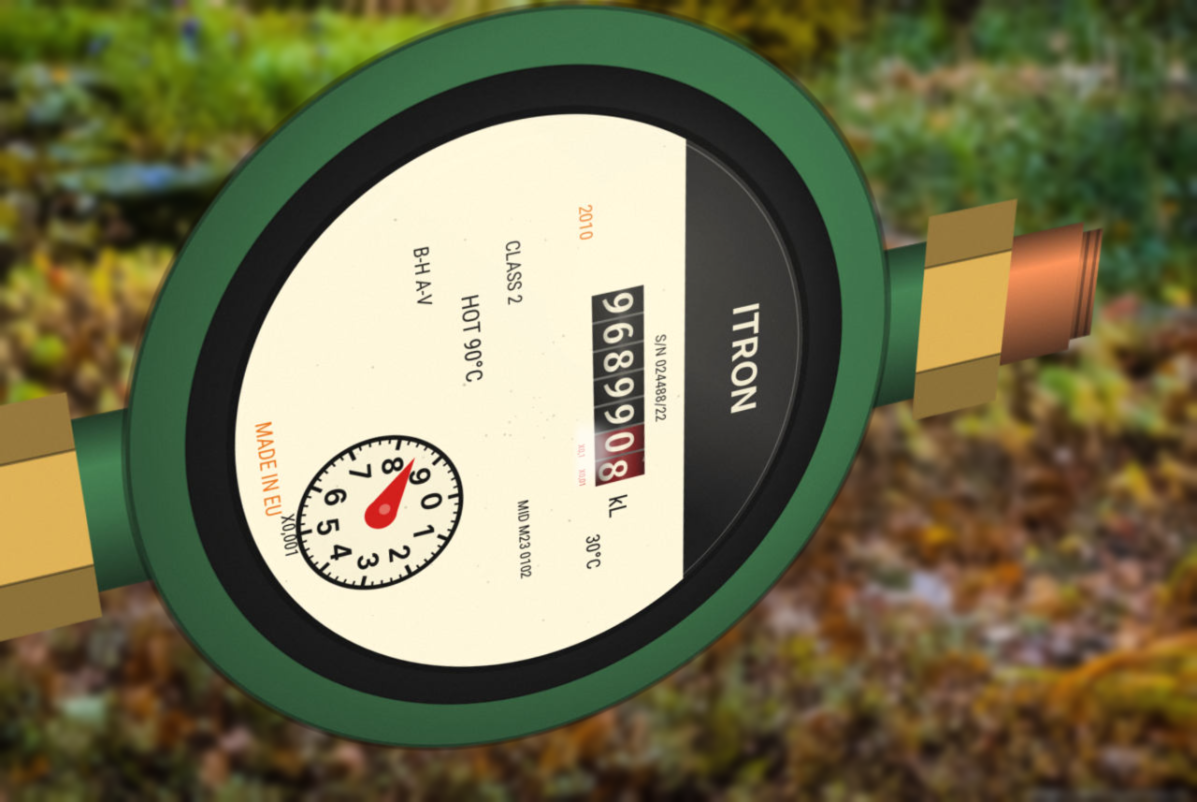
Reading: 96899.078 kL
